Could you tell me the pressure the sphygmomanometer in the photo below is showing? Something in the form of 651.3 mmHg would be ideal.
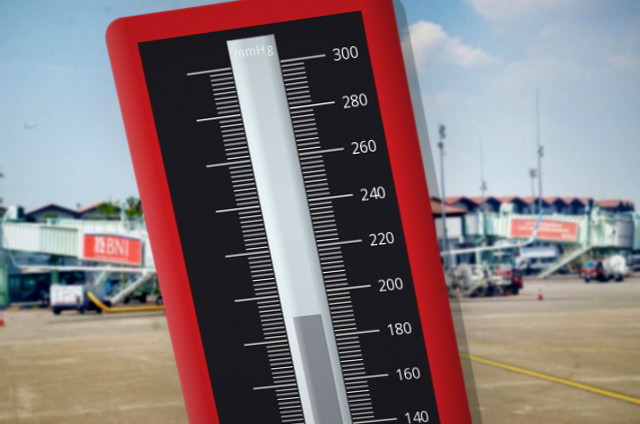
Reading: 190 mmHg
